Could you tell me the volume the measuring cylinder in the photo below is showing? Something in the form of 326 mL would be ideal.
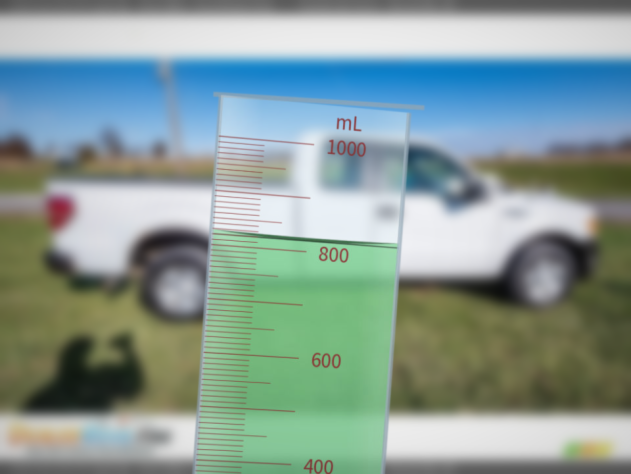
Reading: 820 mL
